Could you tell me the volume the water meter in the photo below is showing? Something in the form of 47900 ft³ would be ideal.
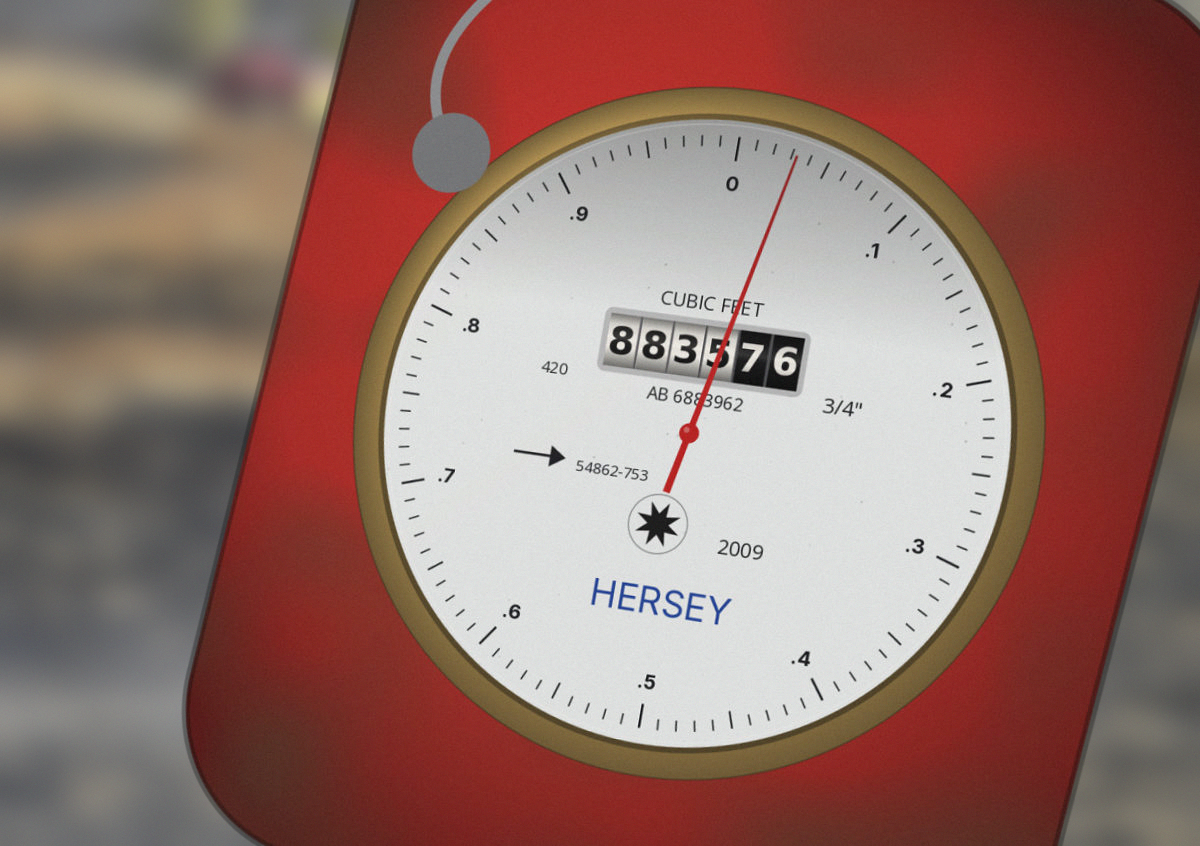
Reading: 883576.03 ft³
